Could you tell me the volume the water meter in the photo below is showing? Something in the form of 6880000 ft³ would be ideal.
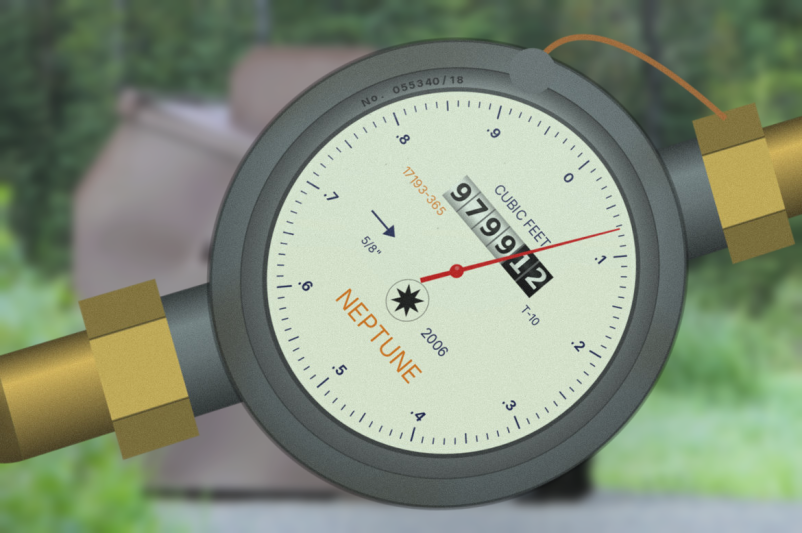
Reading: 979912.07 ft³
